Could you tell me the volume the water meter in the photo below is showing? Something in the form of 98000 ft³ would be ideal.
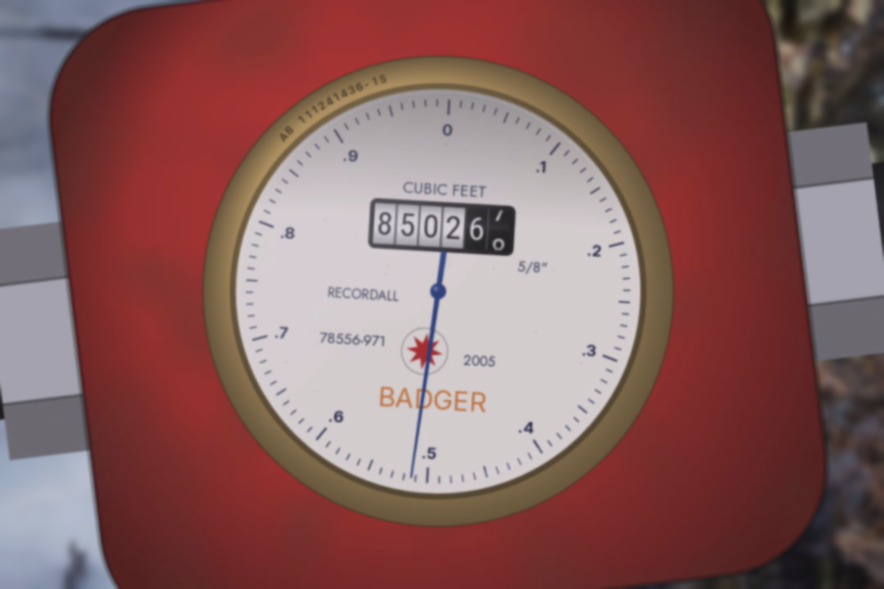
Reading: 850267.51 ft³
